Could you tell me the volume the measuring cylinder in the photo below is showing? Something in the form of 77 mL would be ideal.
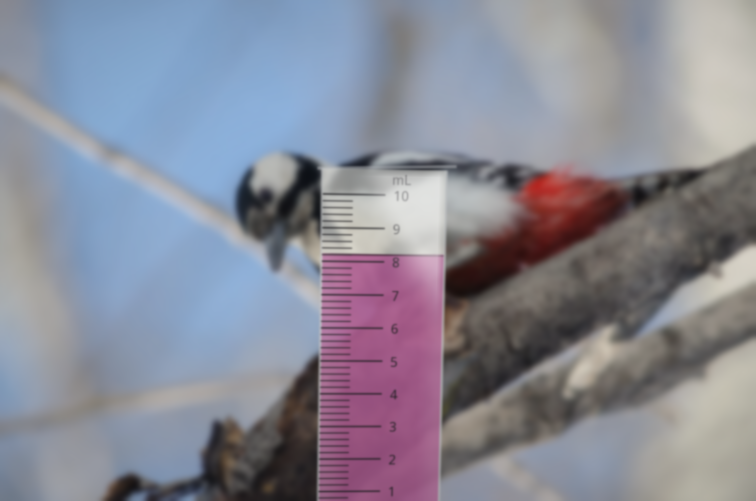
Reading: 8.2 mL
